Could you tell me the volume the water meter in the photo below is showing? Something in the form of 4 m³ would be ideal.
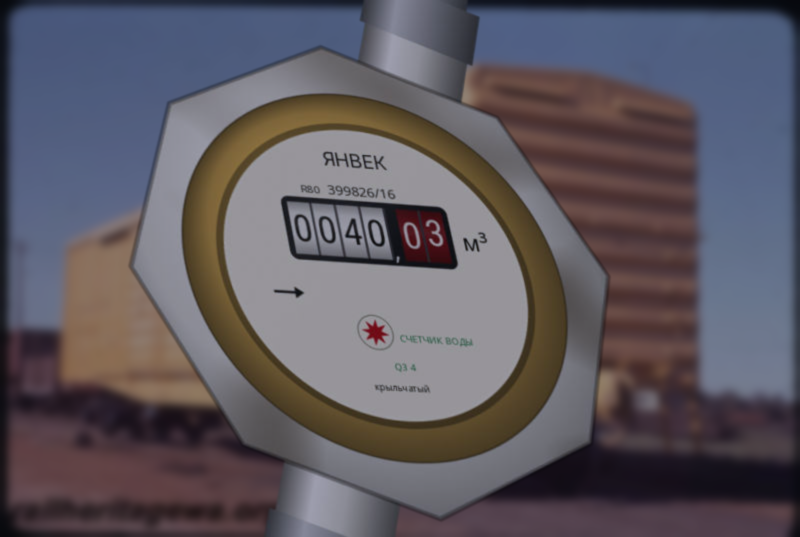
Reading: 40.03 m³
